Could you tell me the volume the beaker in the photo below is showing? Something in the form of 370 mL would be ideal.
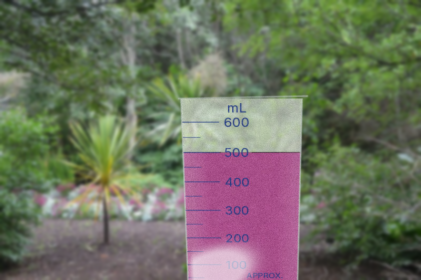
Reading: 500 mL
